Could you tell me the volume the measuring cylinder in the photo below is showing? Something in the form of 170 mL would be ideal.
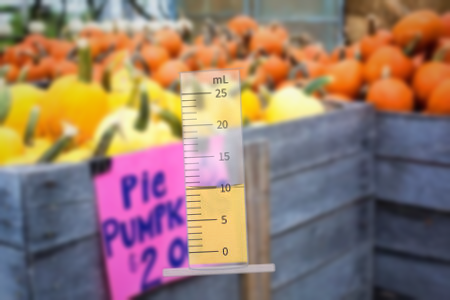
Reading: 10 mL
